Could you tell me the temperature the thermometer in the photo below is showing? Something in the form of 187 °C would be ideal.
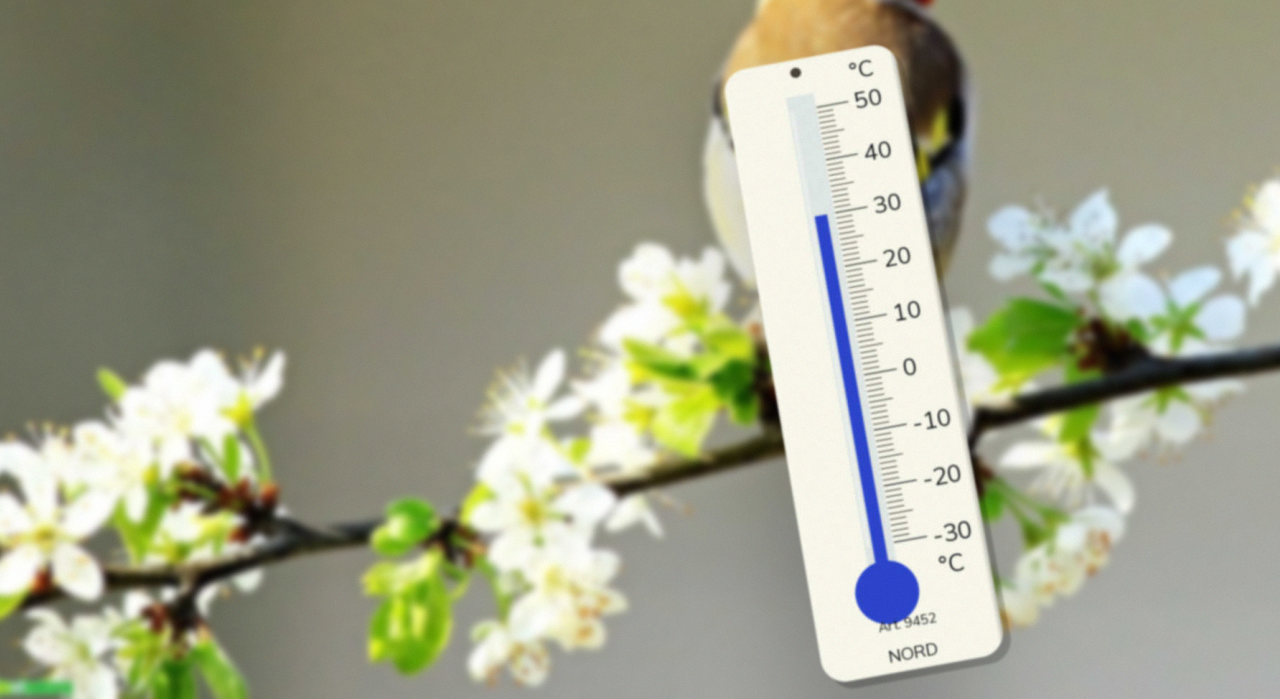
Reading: 30 °C
